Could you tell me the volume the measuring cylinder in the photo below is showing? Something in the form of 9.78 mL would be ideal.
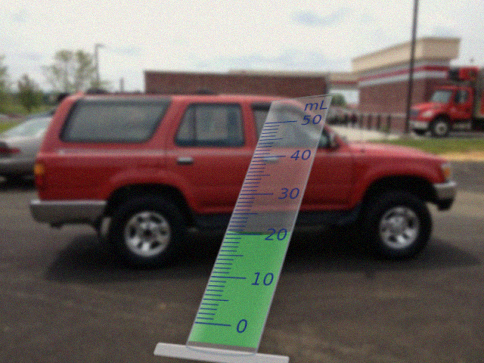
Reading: 20 mL
